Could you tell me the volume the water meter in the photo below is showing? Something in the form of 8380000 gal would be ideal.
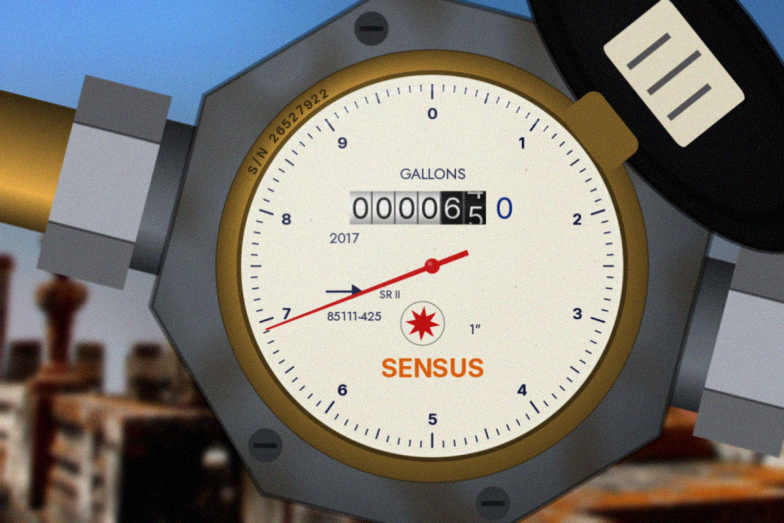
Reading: 646.9 gal
